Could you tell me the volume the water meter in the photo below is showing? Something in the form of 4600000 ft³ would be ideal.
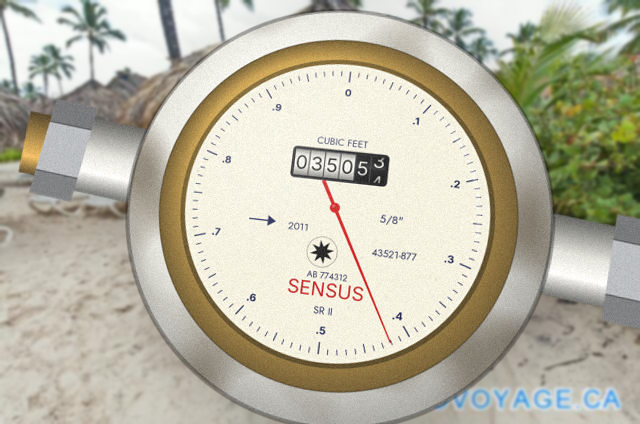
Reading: 35053.42 ft³
